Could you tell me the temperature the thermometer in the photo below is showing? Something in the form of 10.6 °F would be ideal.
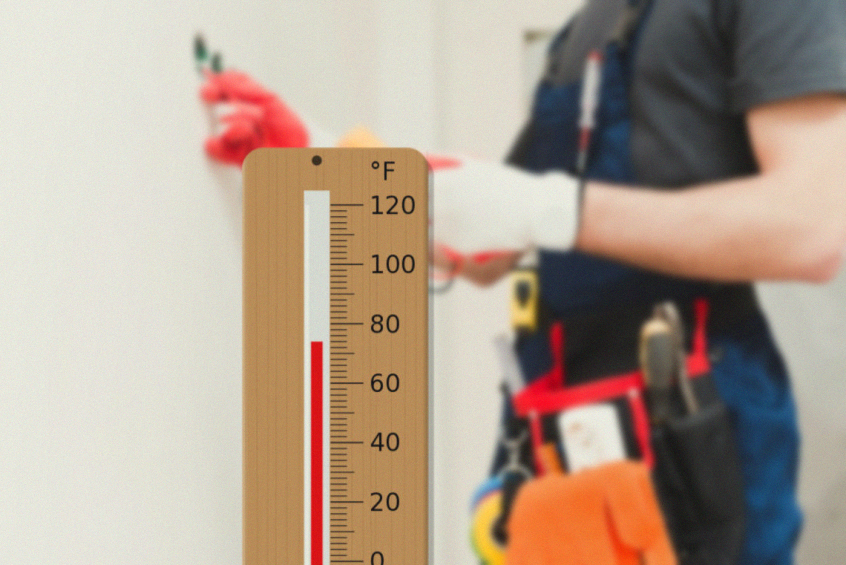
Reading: 74 °F
